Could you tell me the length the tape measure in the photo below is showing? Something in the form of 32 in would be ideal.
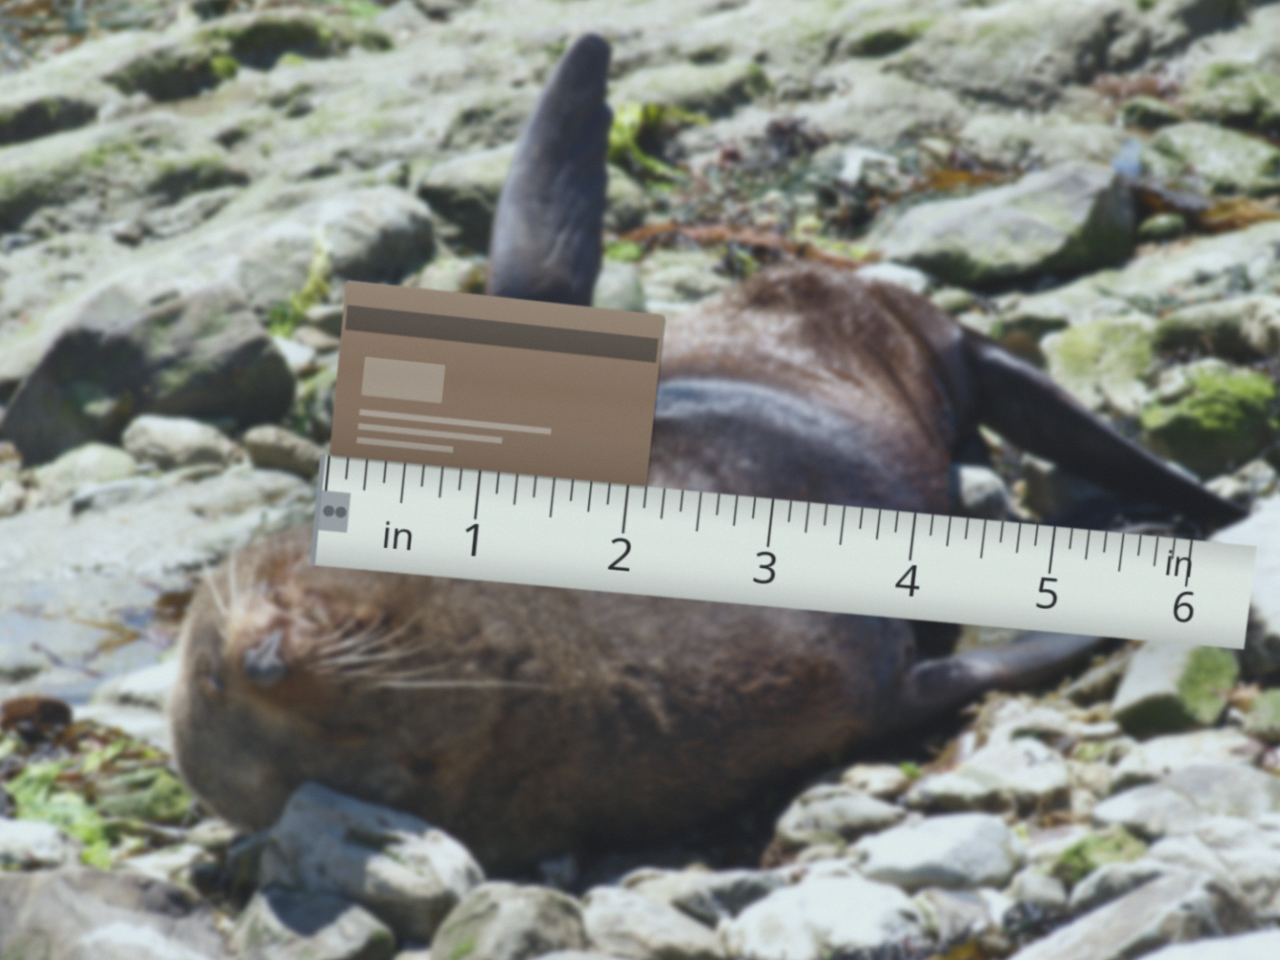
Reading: 2.125 in
